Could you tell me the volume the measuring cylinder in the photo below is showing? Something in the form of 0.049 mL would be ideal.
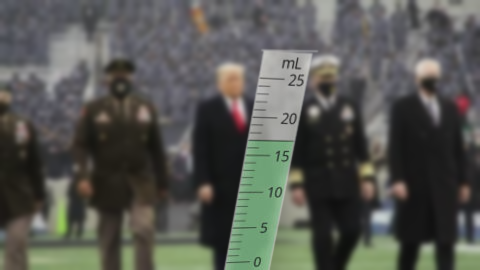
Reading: 17 mL
